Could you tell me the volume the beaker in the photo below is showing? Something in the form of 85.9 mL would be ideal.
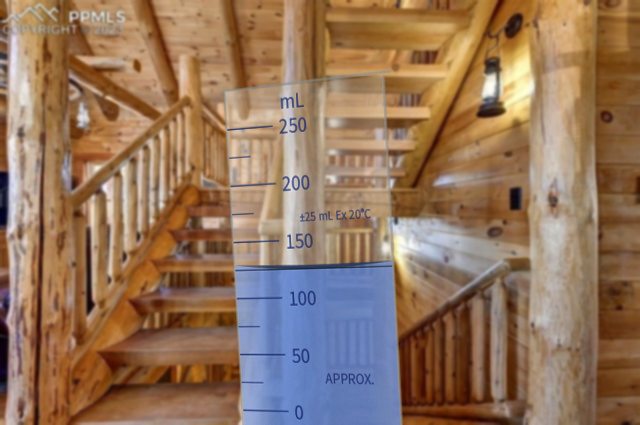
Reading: 125 mL
